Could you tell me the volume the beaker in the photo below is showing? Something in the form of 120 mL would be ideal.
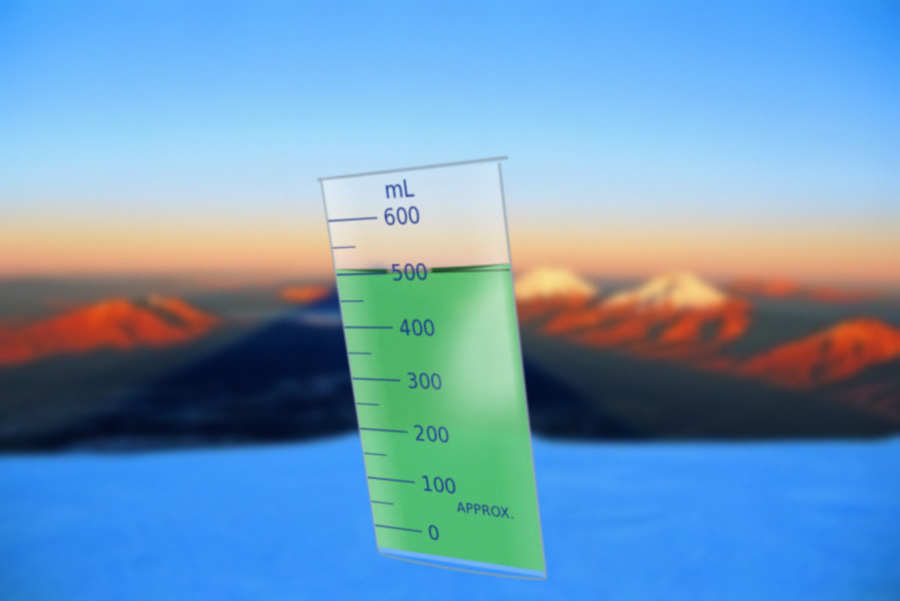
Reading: 500 mL
